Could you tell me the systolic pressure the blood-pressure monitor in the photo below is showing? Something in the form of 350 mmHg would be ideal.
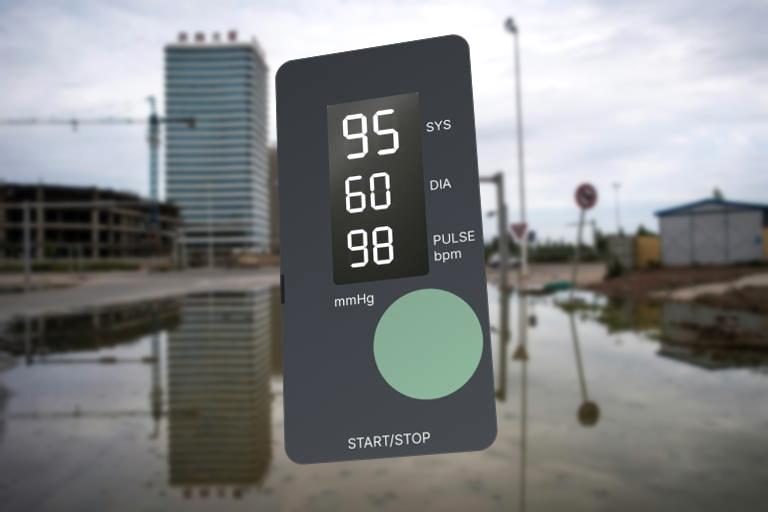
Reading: 95 mmHg
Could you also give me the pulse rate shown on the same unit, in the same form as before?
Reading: 98 bpm
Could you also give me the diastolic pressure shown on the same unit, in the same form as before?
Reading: 60 mmHg
